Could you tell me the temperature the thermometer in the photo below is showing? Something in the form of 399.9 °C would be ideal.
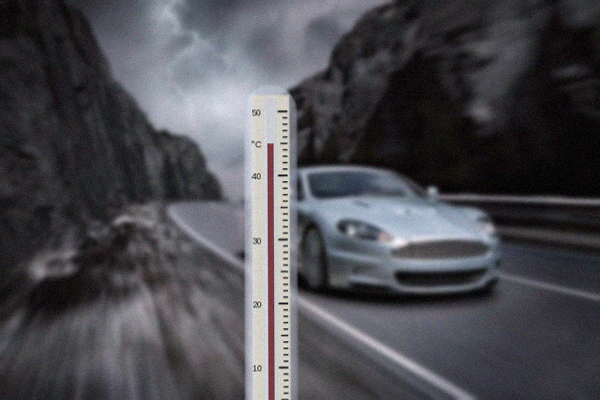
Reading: 45 °C
